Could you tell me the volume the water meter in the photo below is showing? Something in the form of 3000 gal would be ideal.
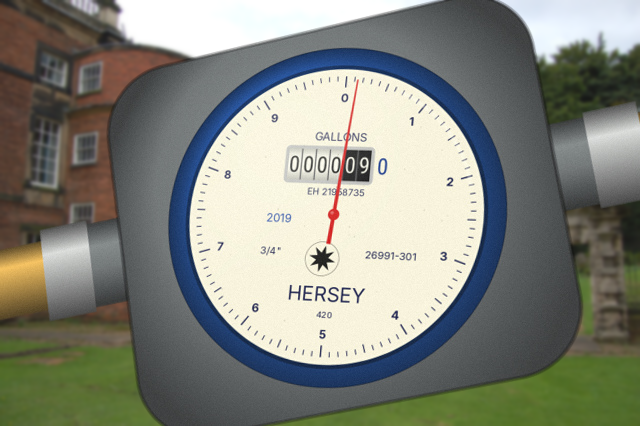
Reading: 90.1 gal
